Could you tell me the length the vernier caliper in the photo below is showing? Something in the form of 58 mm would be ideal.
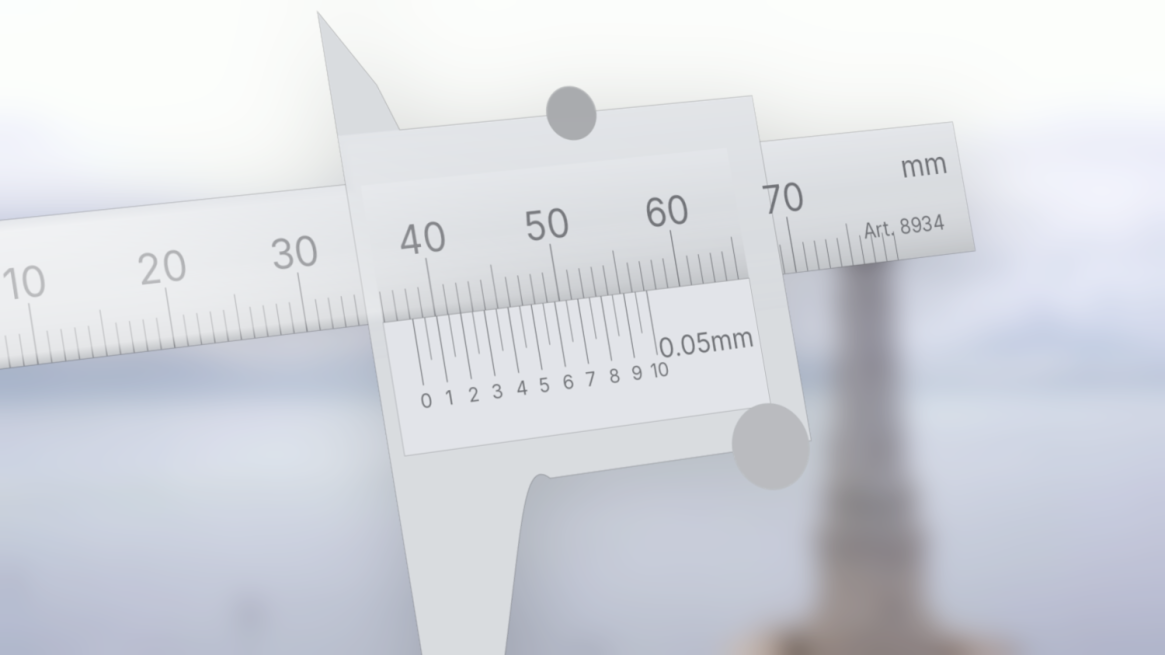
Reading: 38.2 mm
